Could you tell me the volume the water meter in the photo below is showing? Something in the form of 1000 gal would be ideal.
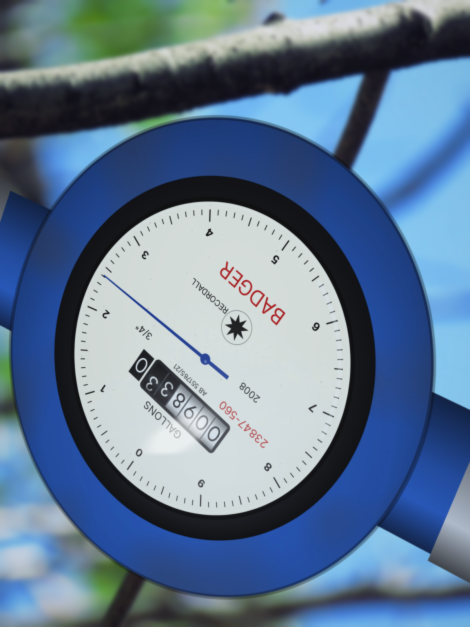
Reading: 98332.4 gal
